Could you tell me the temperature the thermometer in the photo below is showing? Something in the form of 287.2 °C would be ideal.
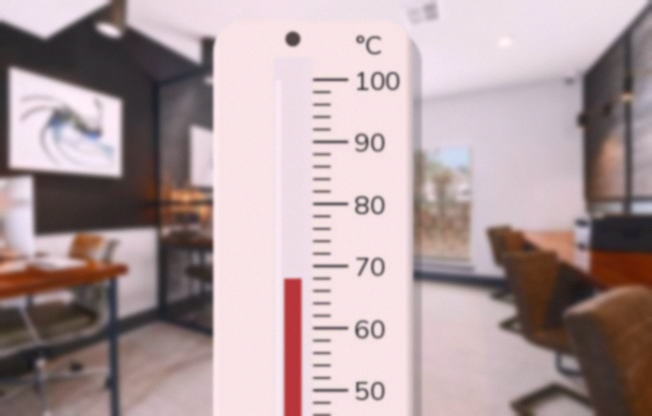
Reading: 68 °C
